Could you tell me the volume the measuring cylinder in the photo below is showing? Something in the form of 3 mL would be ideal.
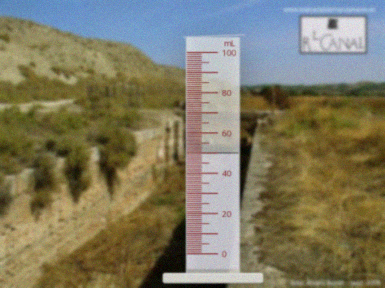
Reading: 50 mL
